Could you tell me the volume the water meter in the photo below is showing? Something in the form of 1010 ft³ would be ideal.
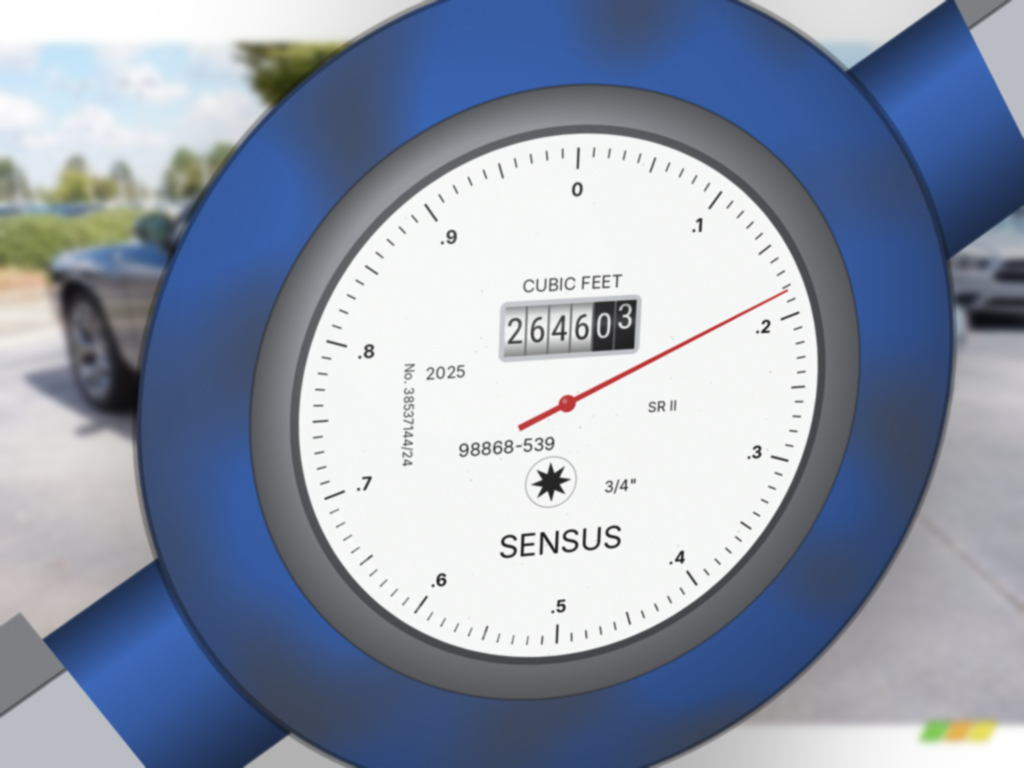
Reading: 264603.18 ft³
